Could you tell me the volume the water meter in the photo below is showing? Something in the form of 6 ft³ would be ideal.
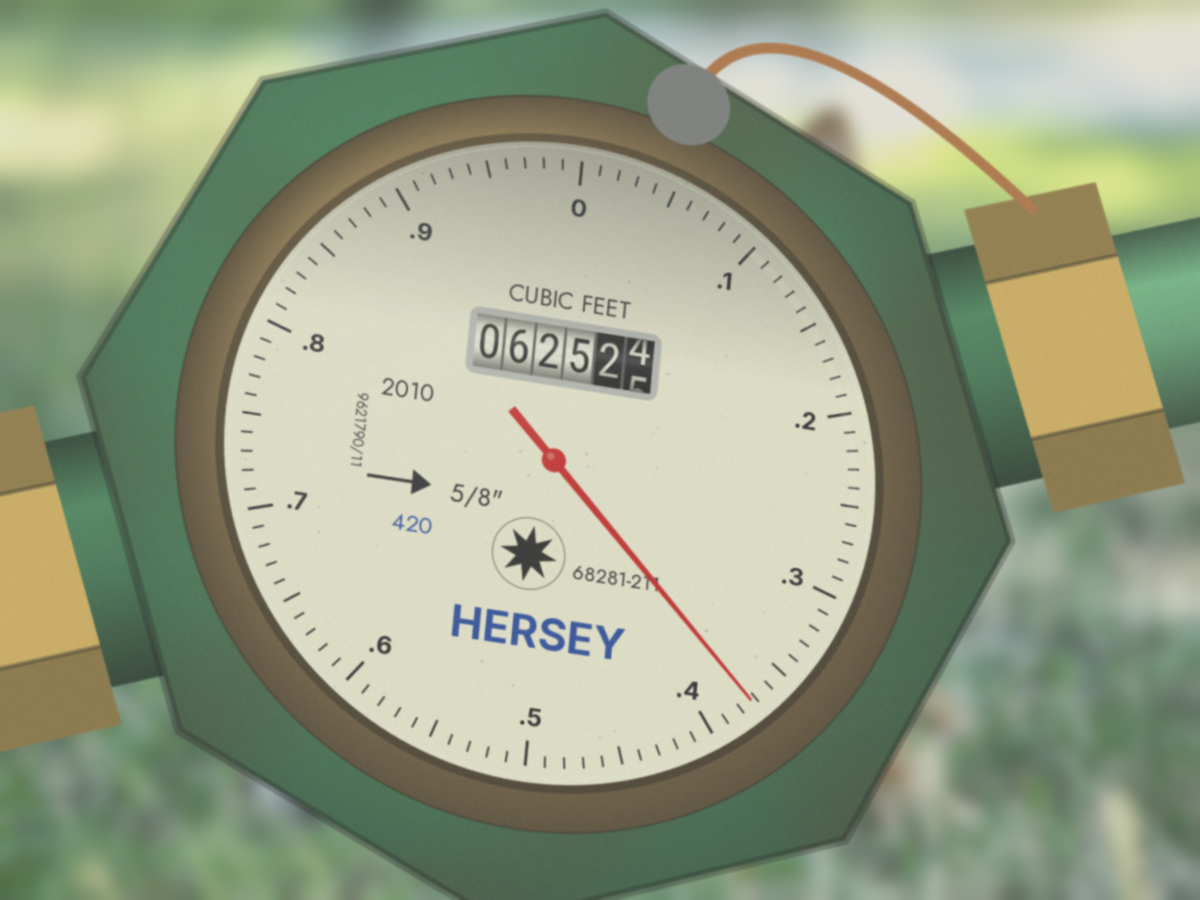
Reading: 62524.37 ft³
